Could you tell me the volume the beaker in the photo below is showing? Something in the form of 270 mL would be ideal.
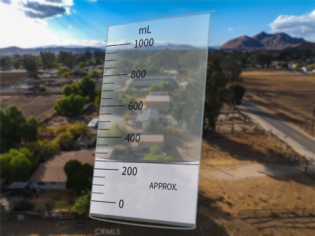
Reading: 250 mL
